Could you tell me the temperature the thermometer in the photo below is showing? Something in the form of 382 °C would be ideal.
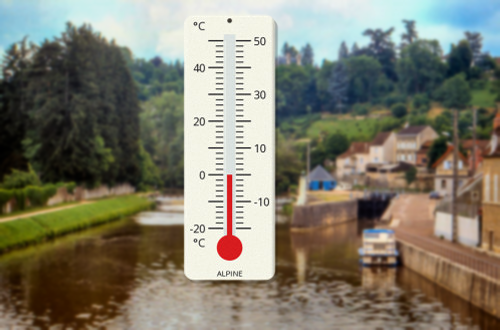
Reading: 0 °C
